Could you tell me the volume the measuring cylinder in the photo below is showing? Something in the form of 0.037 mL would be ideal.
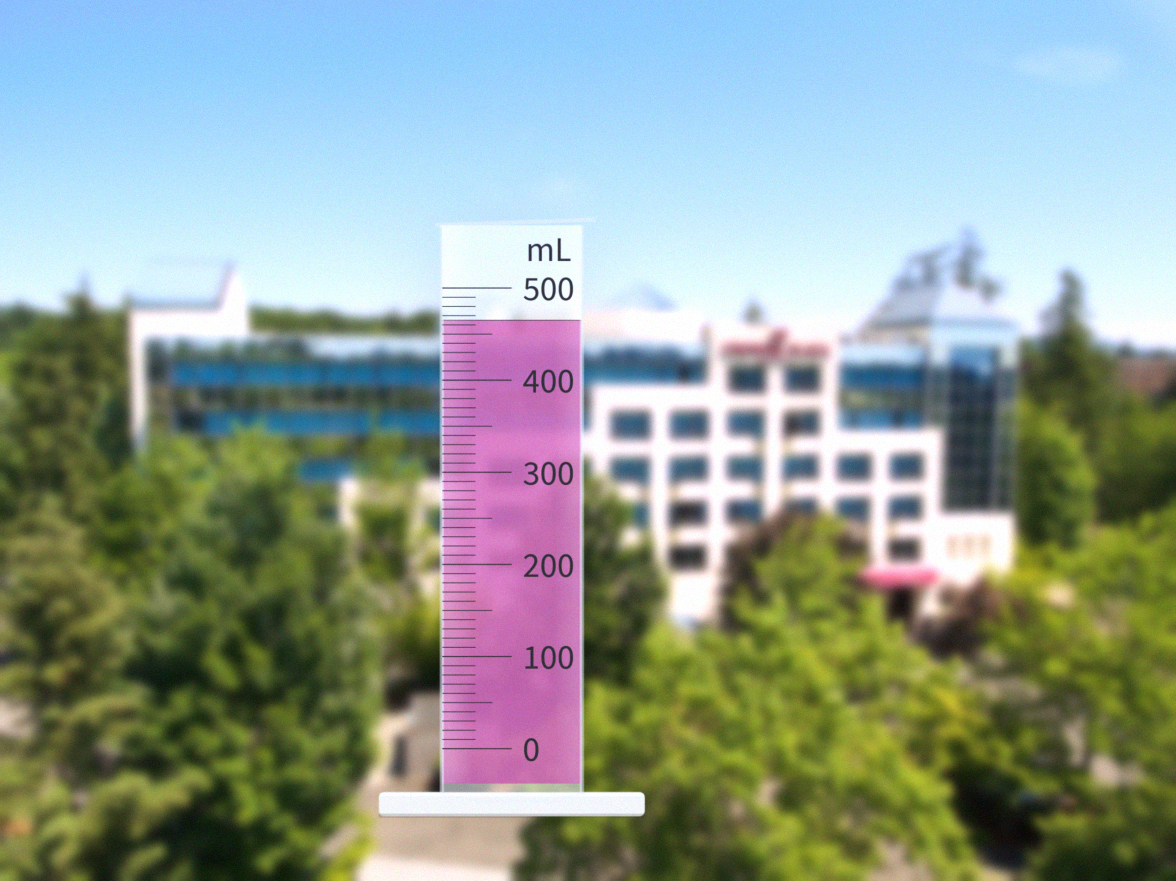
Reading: 465 mL
